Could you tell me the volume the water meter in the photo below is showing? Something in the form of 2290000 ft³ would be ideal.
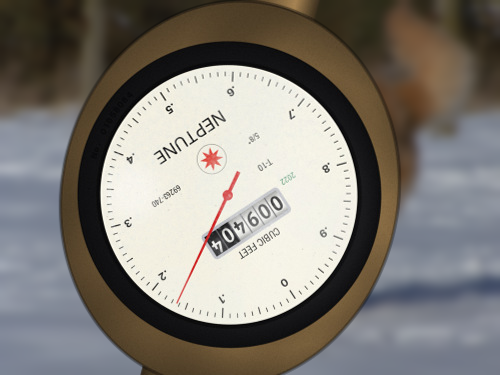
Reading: 9404.16 ft³
